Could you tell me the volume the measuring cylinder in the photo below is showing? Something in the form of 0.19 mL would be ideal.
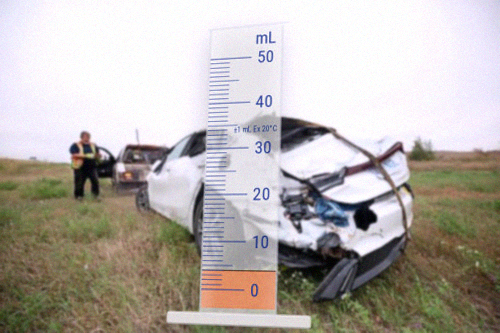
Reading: 4 mL
